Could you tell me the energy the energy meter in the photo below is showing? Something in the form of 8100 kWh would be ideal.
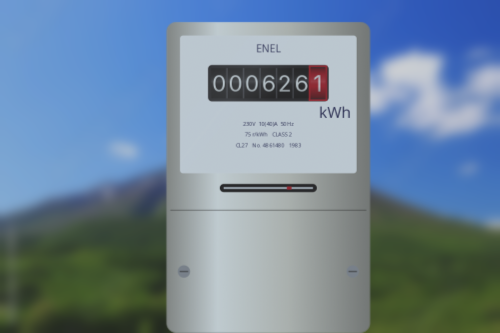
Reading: 626.1 kWh
